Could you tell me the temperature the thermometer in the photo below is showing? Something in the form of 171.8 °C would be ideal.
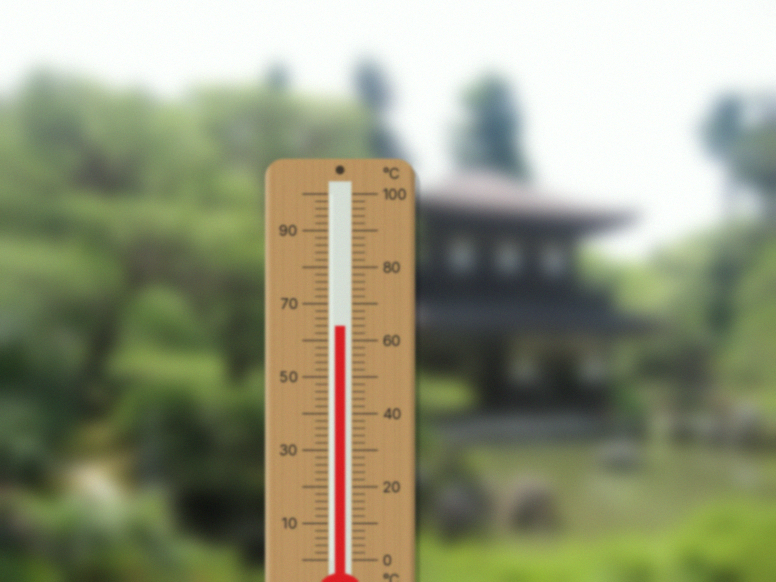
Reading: 64 °C
